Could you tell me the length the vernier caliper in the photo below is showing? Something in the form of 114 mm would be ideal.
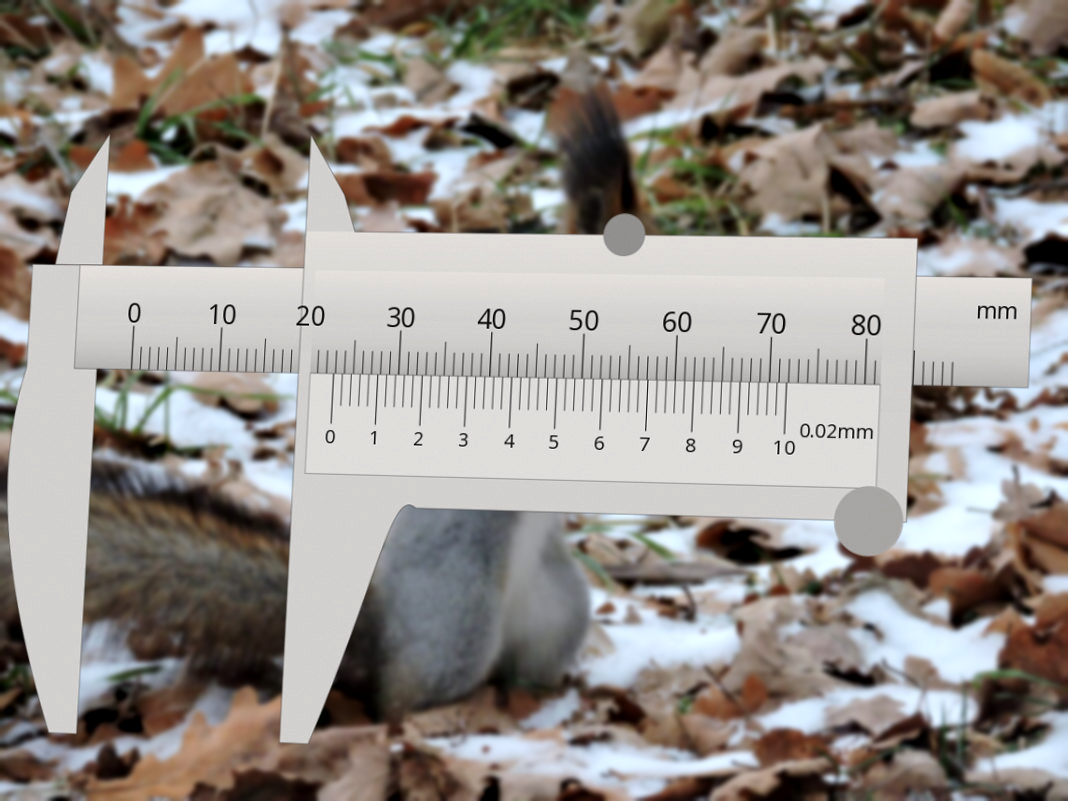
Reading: 22.8 mm
